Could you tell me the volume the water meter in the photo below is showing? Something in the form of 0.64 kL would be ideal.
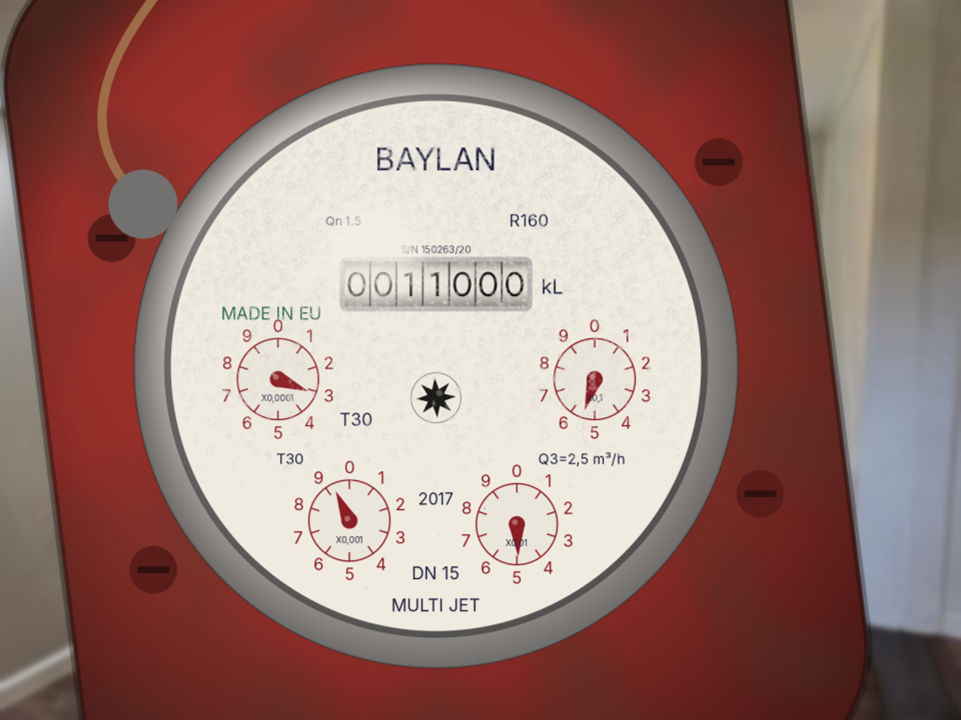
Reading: 11000.5493 kL
